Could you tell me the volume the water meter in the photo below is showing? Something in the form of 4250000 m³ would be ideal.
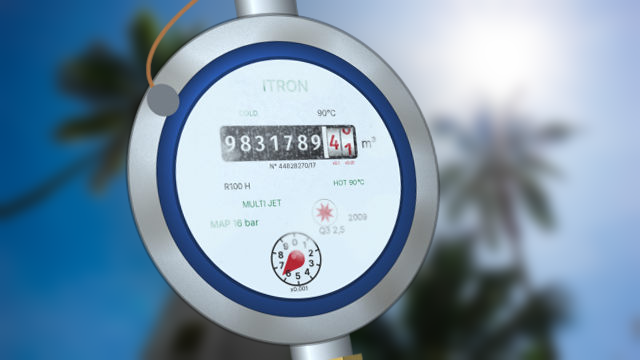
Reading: 9831789.406 m³
